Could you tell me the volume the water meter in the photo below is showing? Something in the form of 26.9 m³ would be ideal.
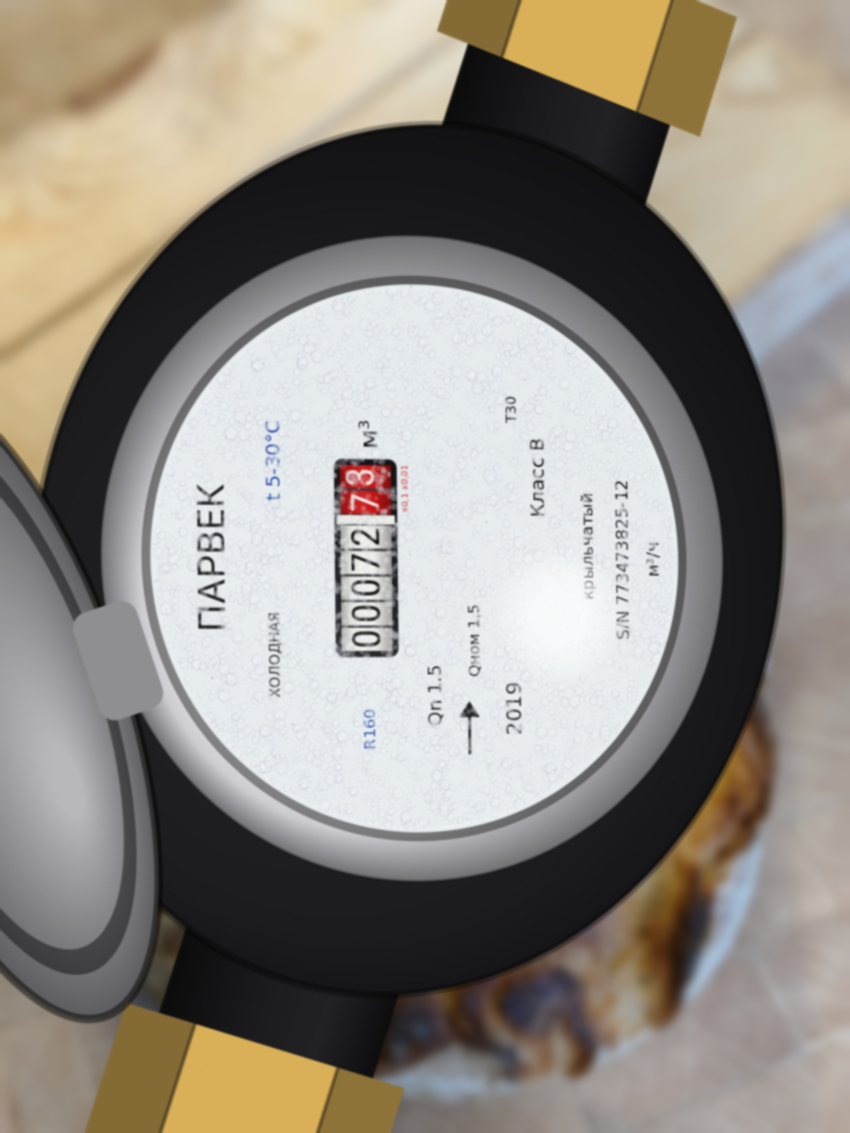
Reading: 72.73 m³
